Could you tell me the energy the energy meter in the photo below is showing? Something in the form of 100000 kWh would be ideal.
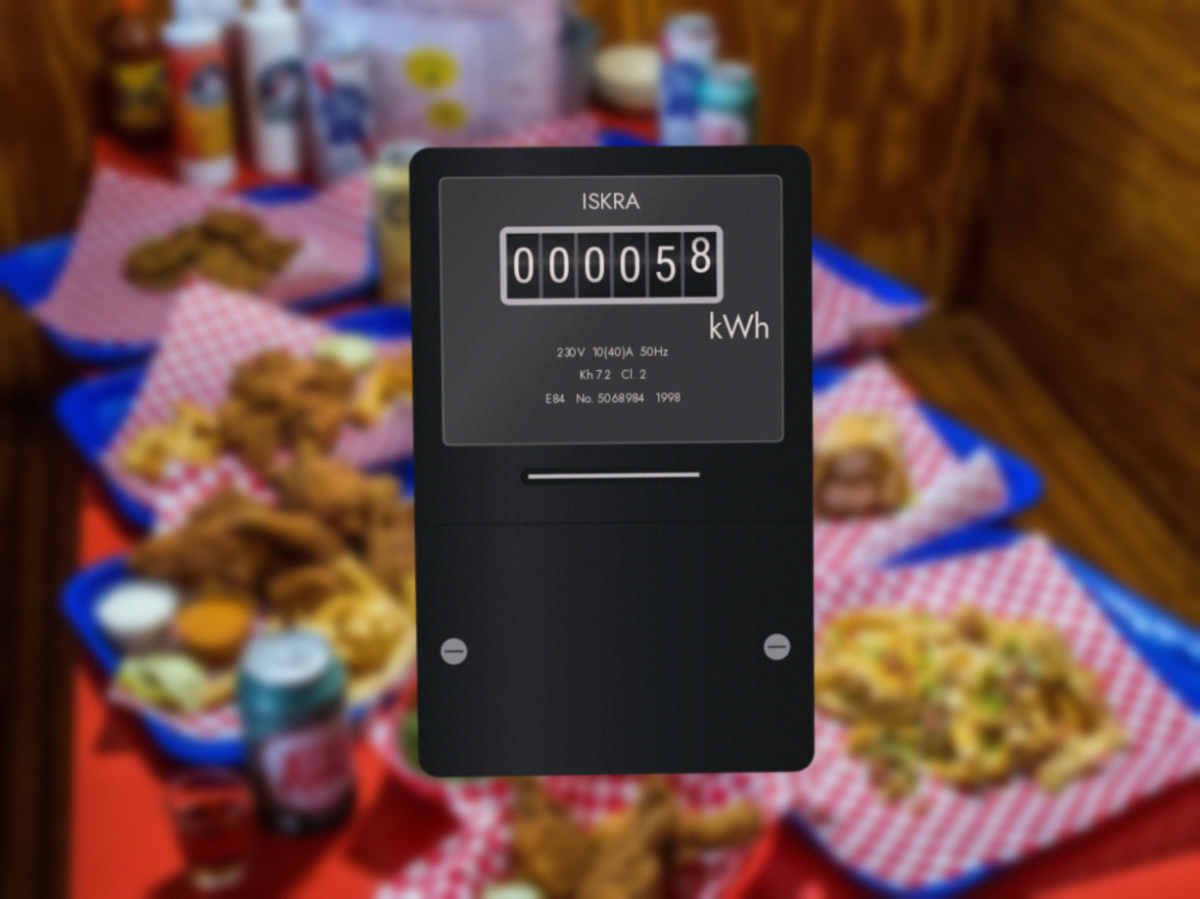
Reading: 58 kWh
